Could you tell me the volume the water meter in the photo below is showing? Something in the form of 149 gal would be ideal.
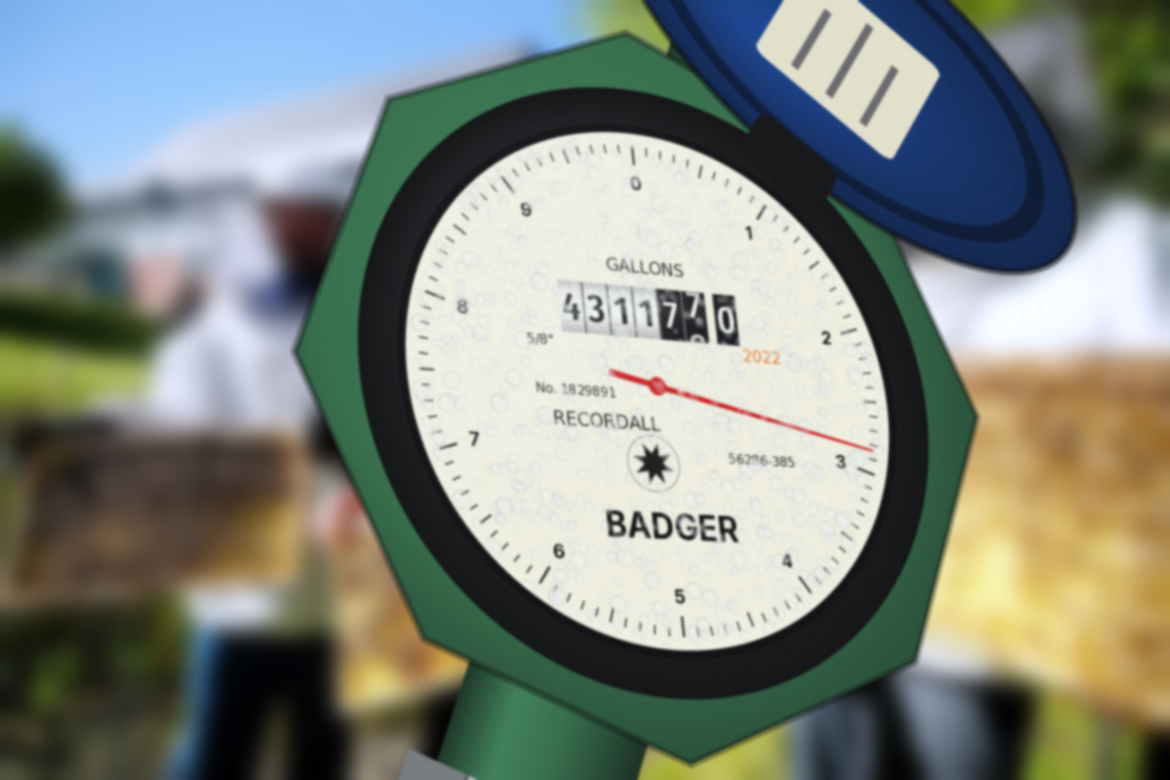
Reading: 4311772.8 gal
